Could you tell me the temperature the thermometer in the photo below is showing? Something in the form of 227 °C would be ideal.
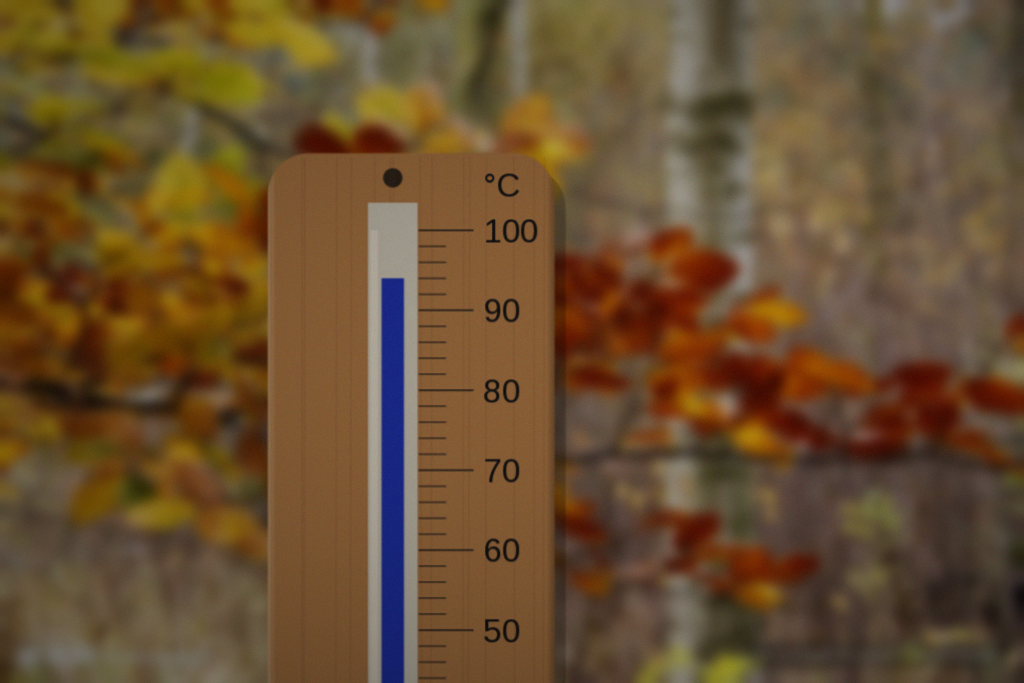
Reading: 94 °C
